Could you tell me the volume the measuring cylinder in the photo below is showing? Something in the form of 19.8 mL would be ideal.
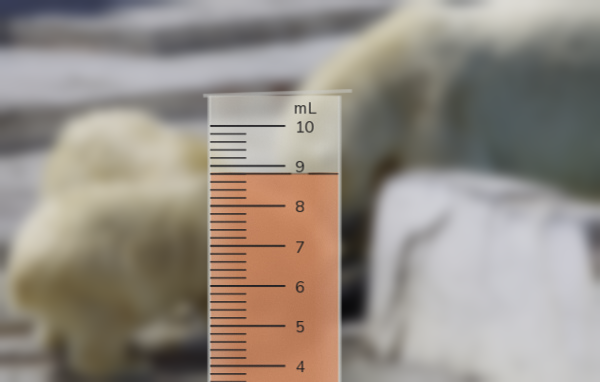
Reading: 8.8 mL
